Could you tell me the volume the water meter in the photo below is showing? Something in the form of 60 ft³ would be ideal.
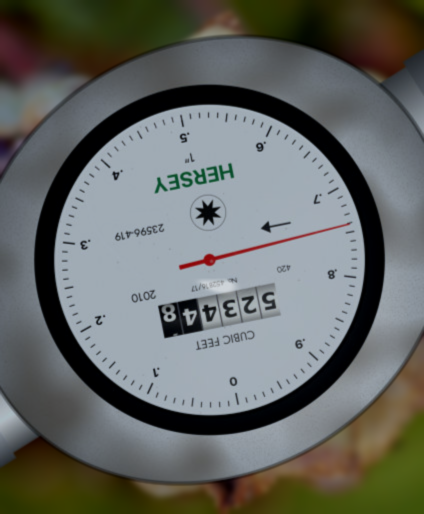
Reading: 523447.74 ft³
